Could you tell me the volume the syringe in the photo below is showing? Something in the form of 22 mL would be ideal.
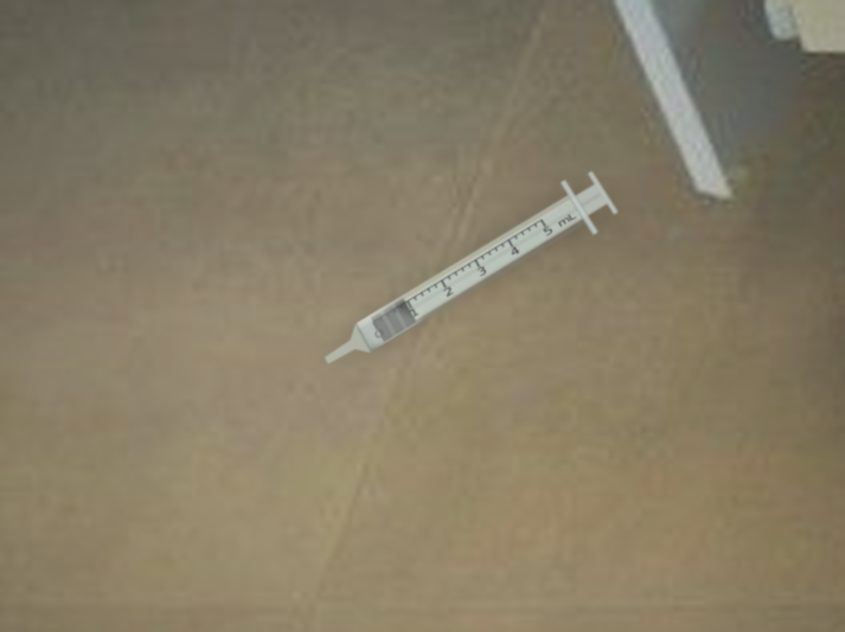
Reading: 0 mL
